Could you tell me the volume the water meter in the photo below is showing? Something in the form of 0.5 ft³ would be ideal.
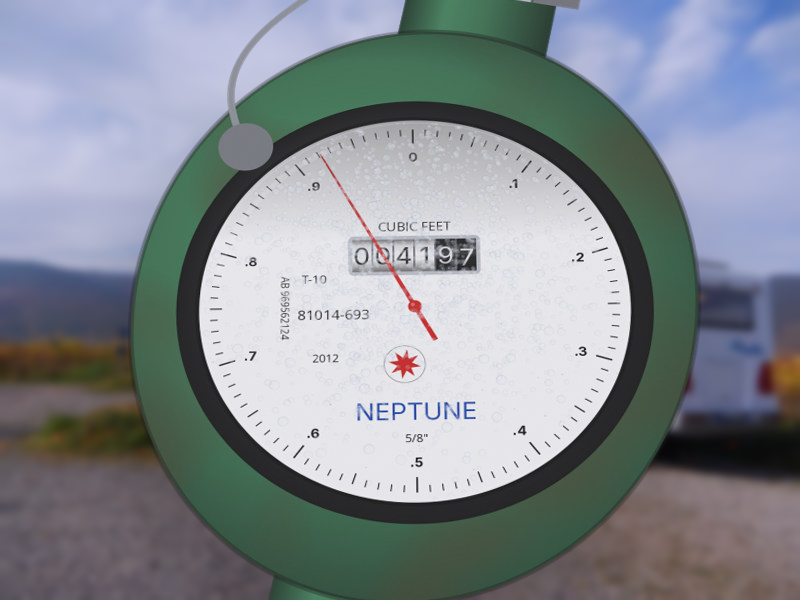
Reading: 4196.92 ft³
